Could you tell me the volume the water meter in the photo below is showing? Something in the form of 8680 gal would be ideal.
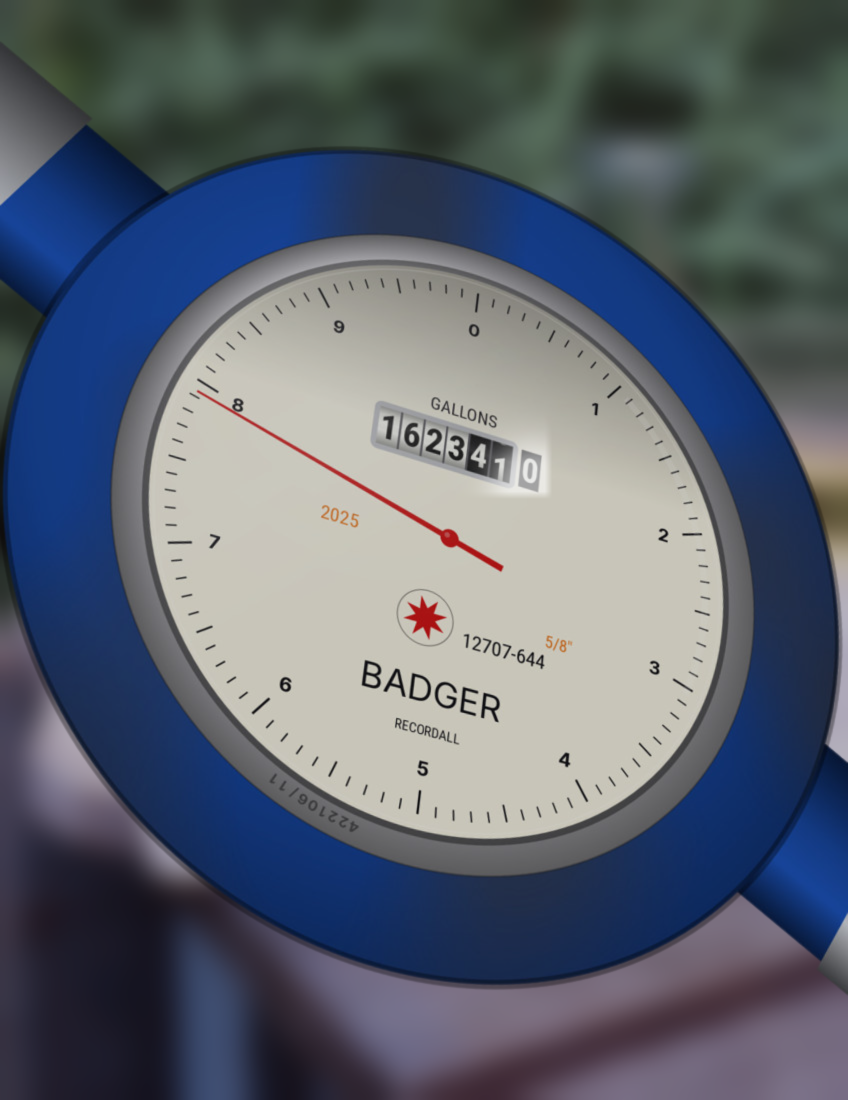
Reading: 1623407.9 gal
